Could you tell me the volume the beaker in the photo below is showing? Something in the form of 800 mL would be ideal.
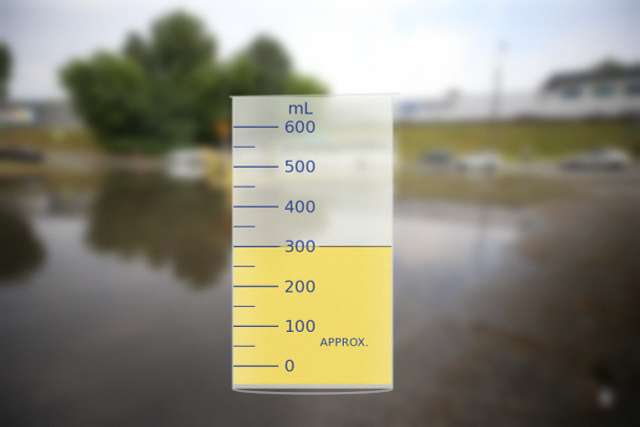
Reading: 300 mL
